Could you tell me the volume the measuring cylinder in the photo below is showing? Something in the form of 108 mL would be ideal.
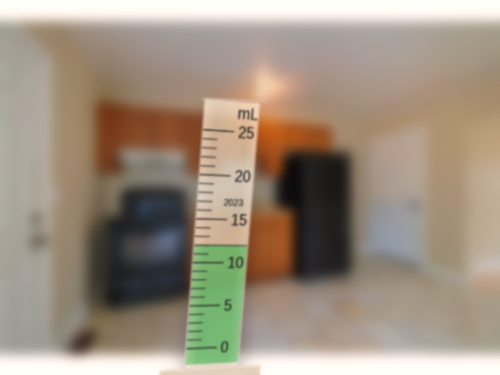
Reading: 12 mL
